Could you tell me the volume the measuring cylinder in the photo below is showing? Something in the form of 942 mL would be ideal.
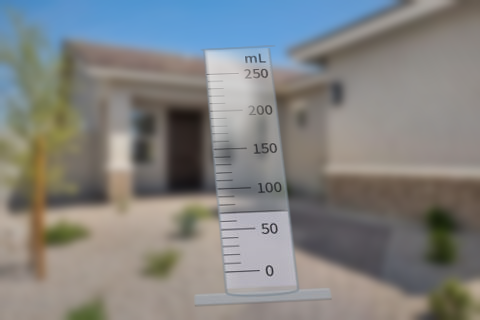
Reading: 70 mL
